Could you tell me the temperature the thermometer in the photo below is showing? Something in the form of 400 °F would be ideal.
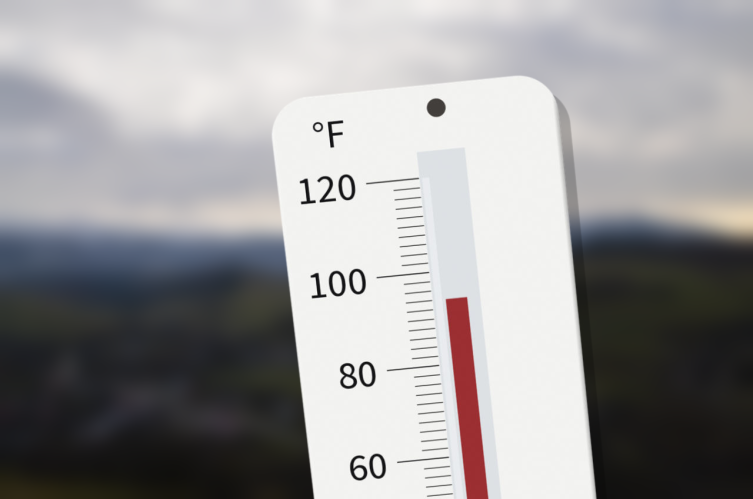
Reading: 94 °F
